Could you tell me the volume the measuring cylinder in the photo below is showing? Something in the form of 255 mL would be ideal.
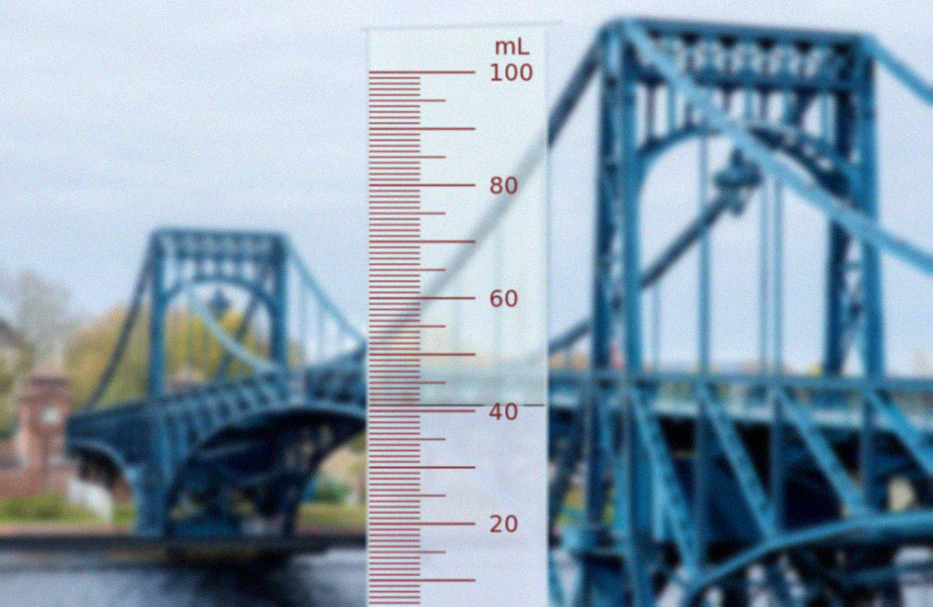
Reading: 41 mL
